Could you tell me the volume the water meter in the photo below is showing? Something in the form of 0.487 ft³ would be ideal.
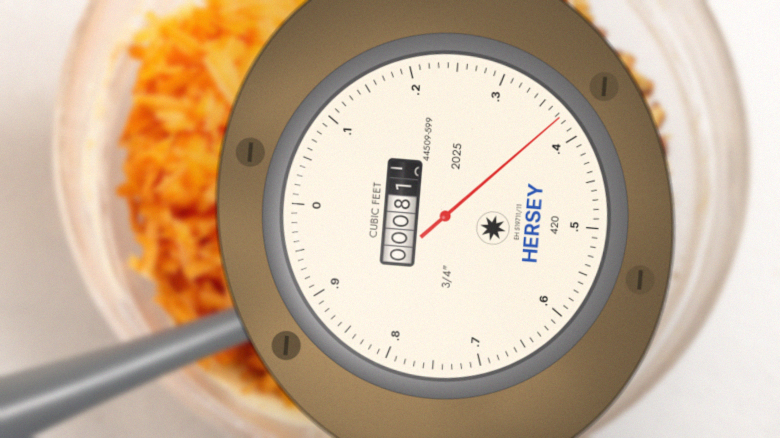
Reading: 811.37 ft³
